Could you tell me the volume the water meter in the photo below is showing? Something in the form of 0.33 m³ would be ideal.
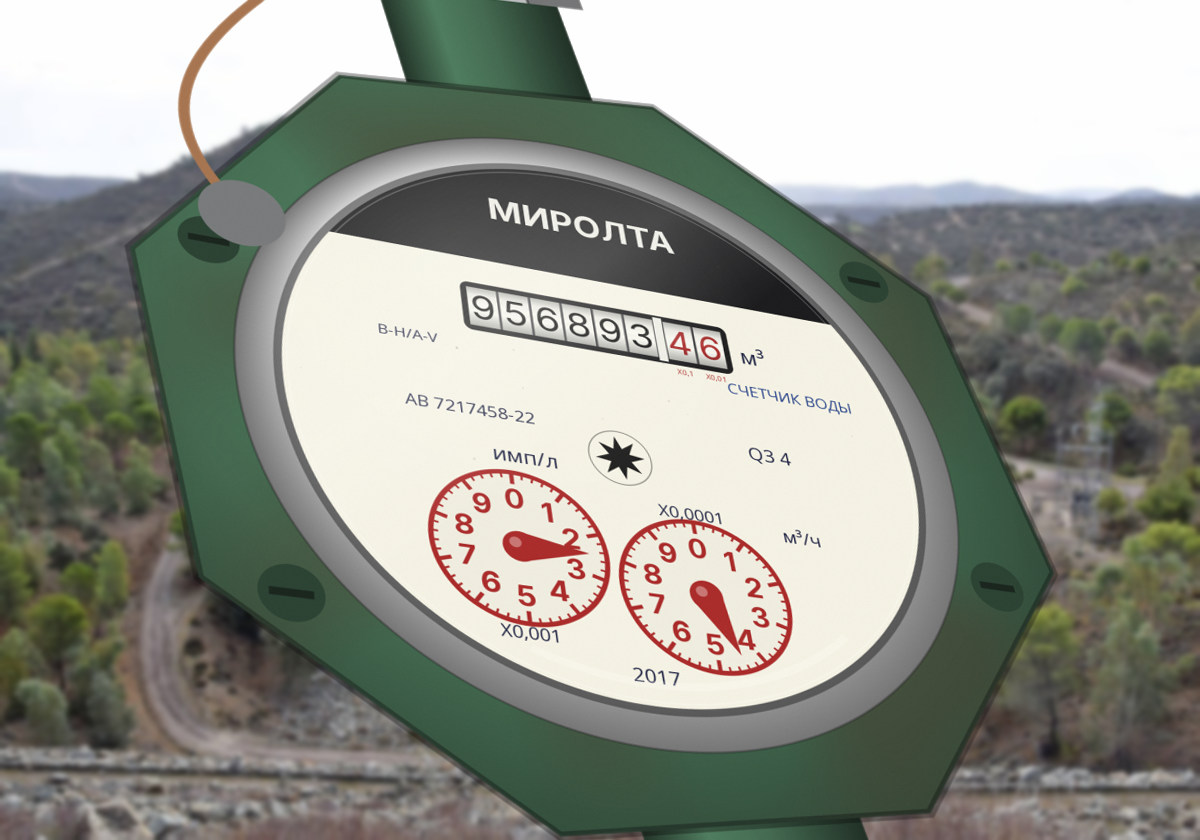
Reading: 956893.4624 m³
